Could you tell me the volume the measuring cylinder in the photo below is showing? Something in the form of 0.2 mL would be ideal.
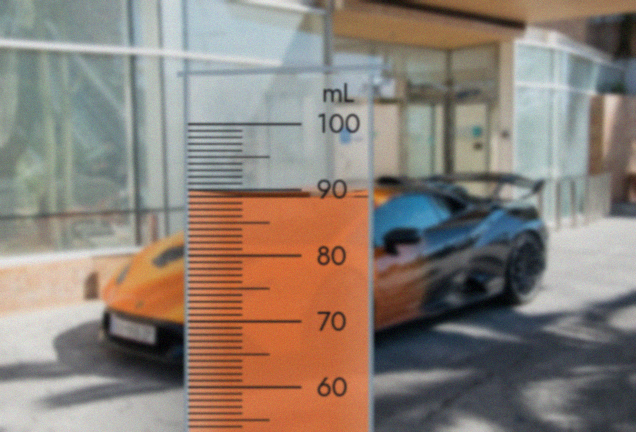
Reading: 89 mL
